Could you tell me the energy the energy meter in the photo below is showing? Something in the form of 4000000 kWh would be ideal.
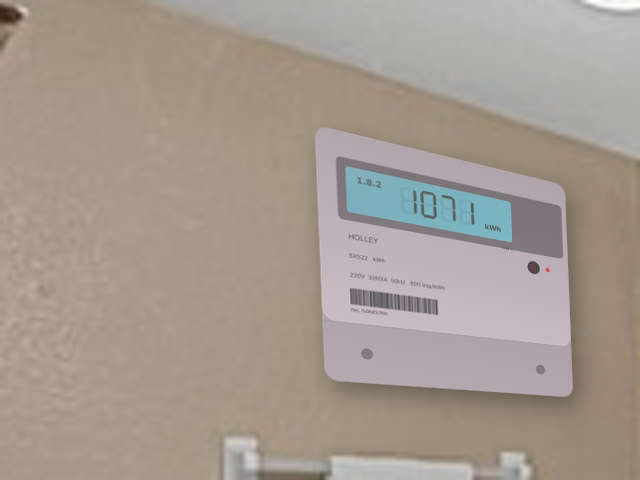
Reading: 1071 kWh
